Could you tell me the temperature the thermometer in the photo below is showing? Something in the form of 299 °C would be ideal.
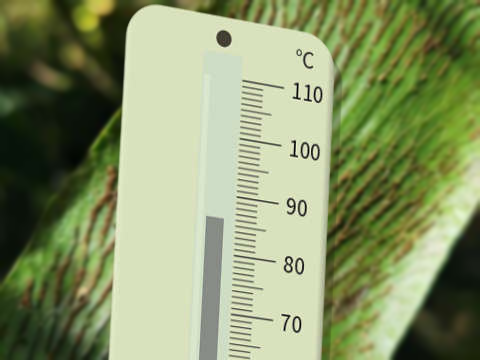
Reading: 86 °C
